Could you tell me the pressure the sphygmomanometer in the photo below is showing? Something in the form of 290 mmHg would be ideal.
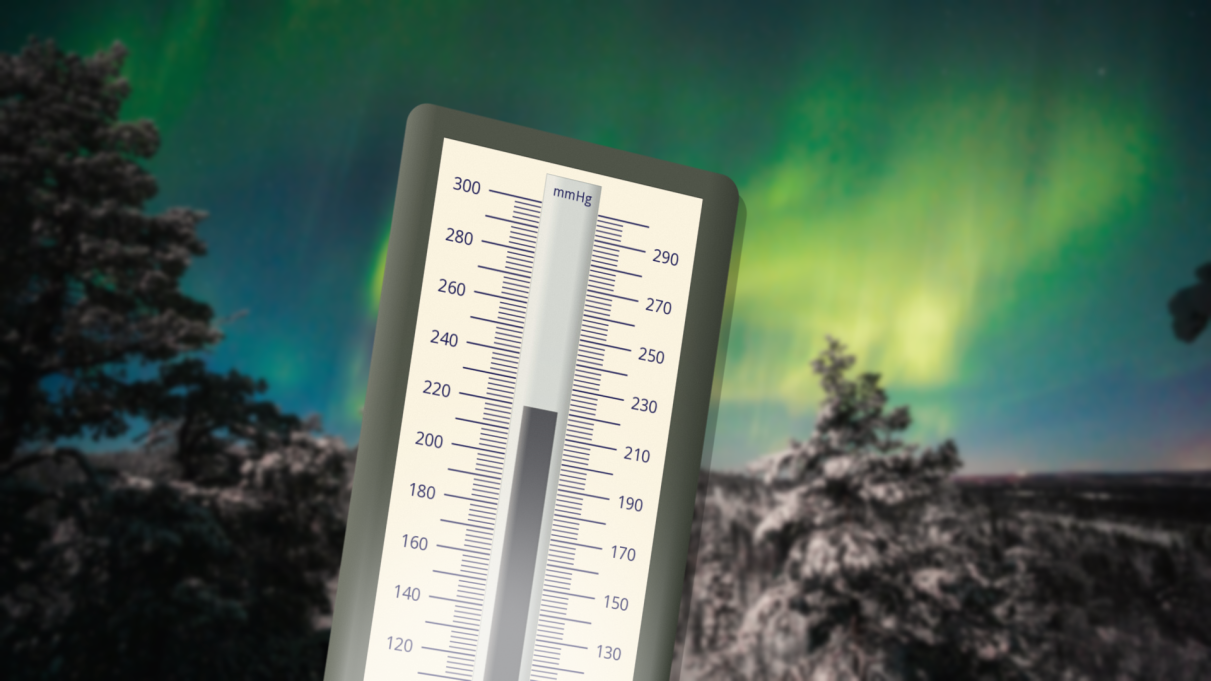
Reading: 220 mmHg
